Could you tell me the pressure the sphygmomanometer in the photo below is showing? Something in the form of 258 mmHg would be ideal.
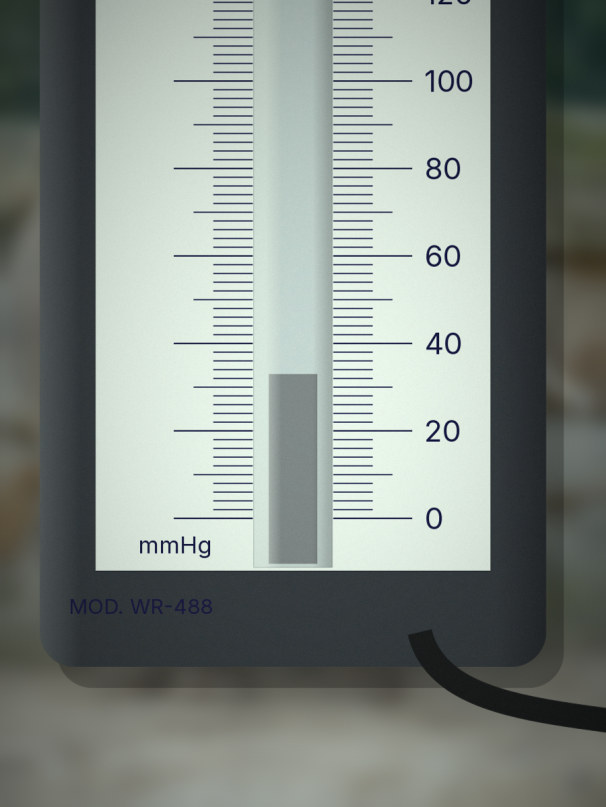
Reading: 33 mmHg
